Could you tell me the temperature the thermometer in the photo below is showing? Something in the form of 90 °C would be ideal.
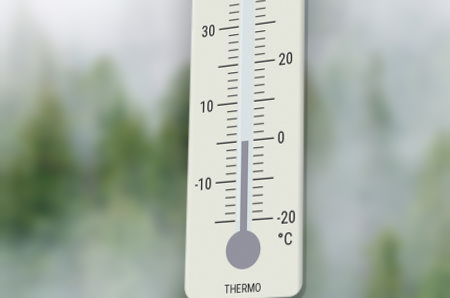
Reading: 0 °C
